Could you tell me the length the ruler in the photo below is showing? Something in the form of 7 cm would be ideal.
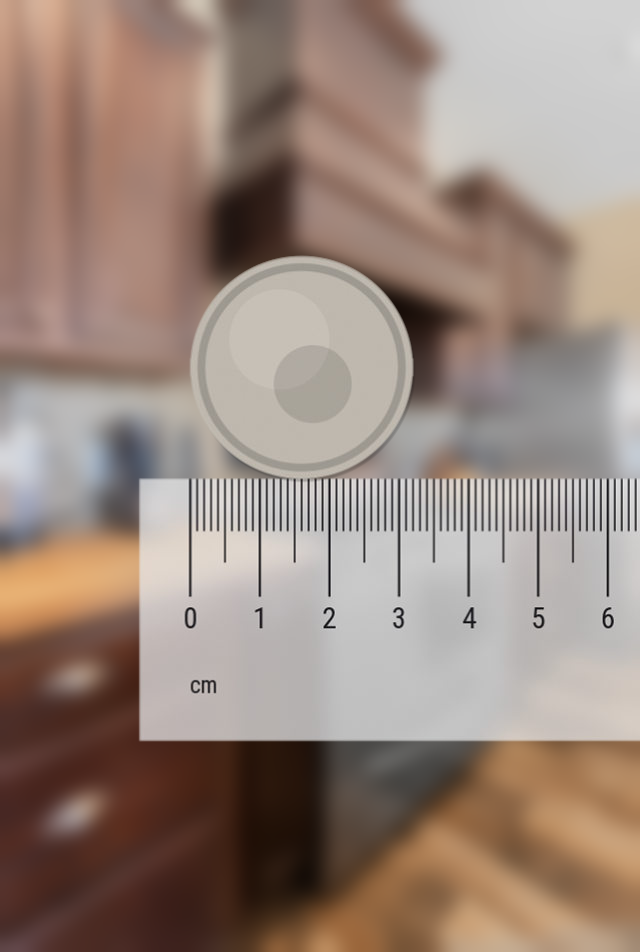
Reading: 3.2 cm
